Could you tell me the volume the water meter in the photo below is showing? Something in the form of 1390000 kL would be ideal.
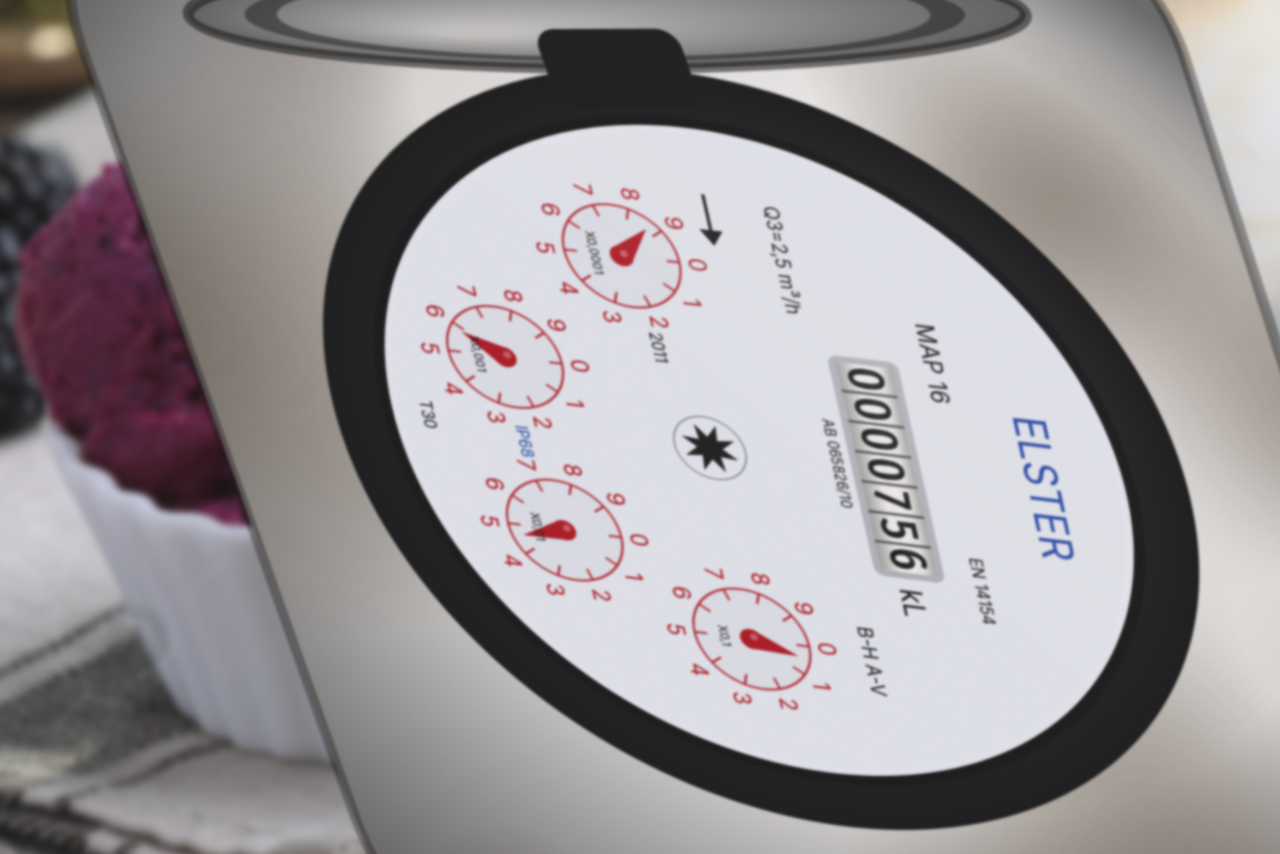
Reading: 756.0458 kL
